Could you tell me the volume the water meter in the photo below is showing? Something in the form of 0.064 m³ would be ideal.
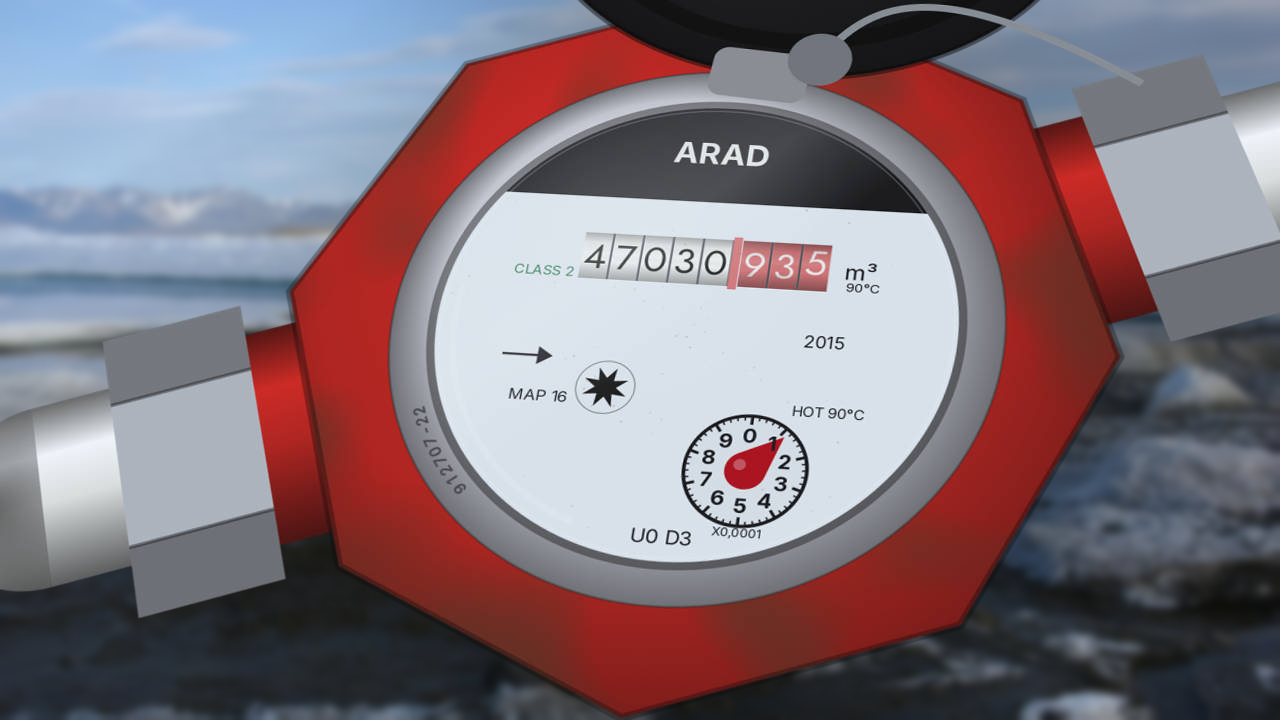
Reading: 47030.9351 m³
